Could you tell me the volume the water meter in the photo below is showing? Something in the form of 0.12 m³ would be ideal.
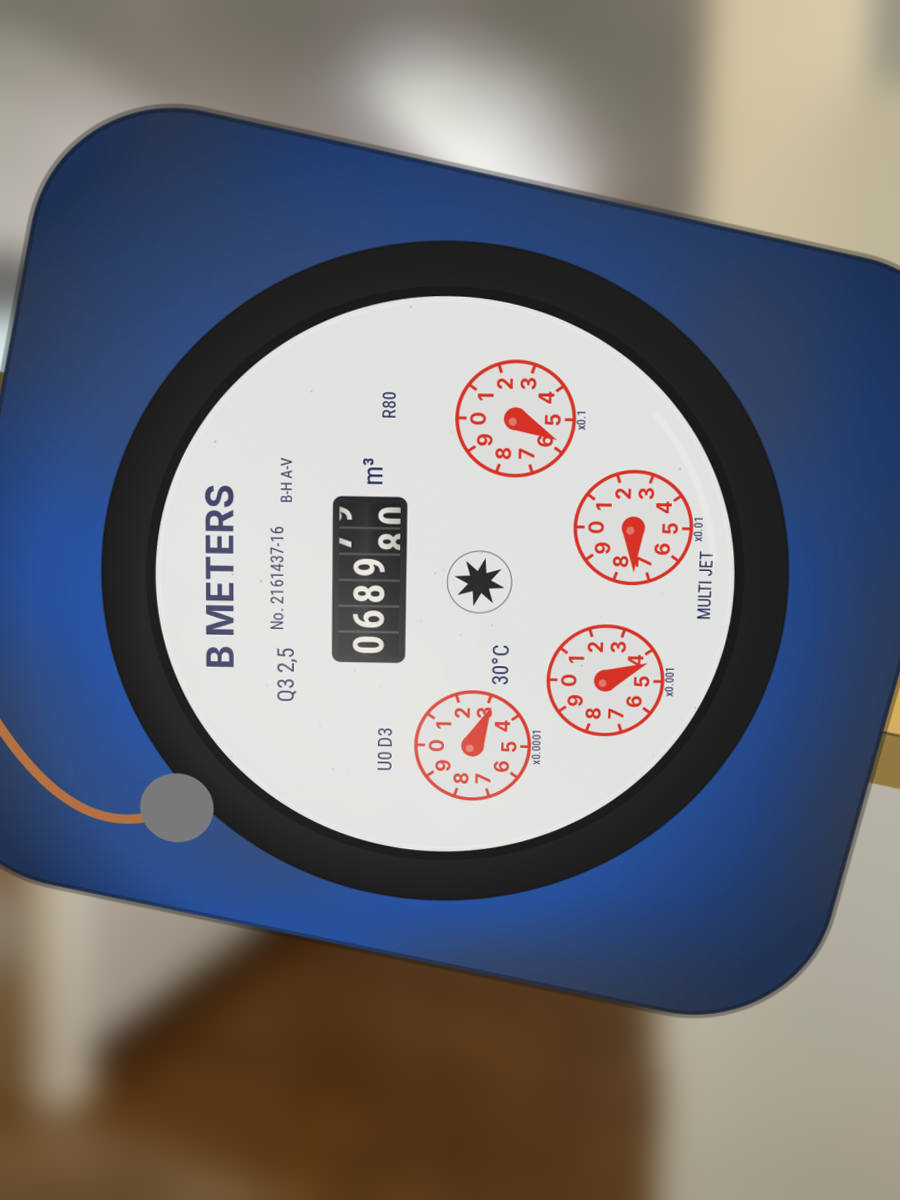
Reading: 68979.5743 m³
